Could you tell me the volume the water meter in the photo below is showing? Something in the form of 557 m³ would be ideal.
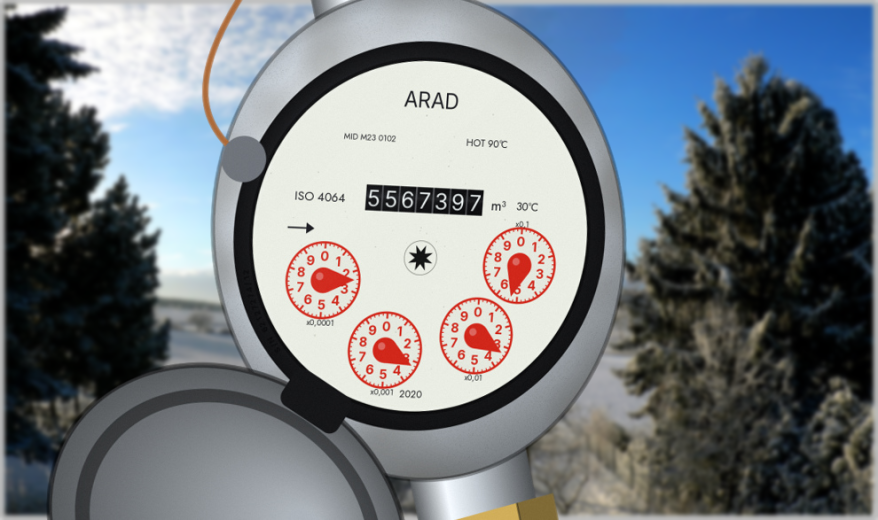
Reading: 5567397.5332 m³
